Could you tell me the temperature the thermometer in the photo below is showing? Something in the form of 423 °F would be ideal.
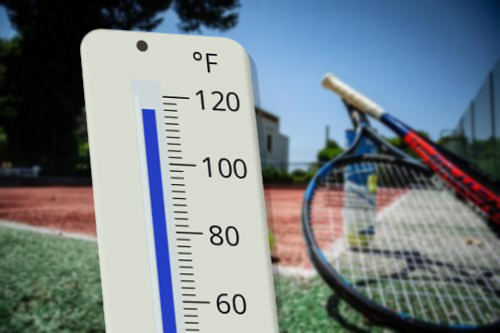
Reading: 116 °F
